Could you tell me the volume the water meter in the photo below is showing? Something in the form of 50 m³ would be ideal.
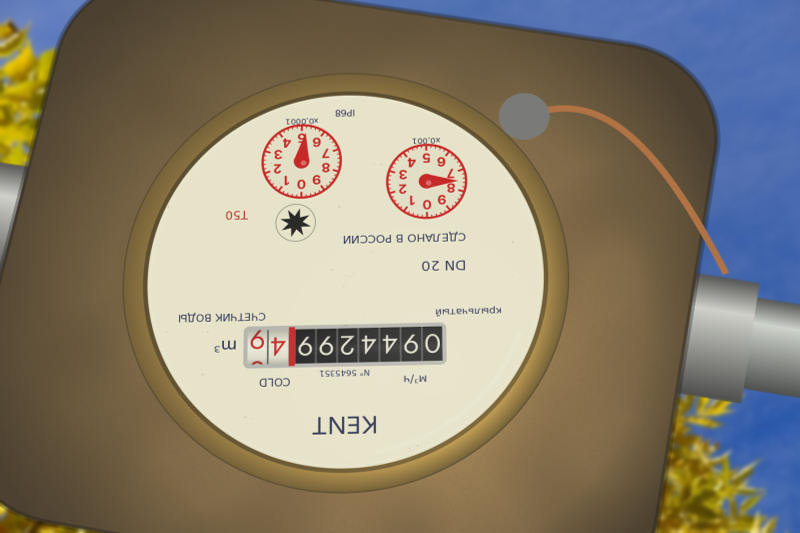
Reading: 944299.4875 m³
